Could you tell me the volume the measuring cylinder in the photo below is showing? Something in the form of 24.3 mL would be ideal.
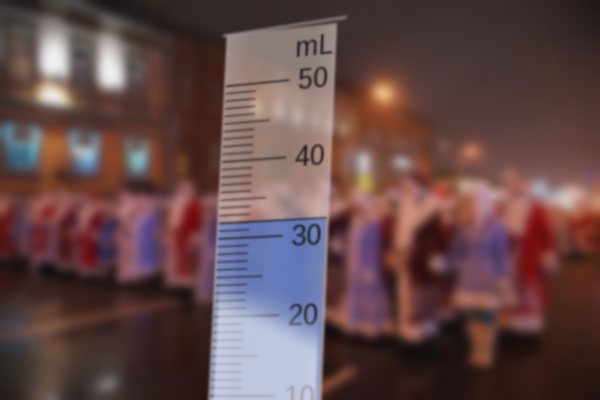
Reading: 32 mL
